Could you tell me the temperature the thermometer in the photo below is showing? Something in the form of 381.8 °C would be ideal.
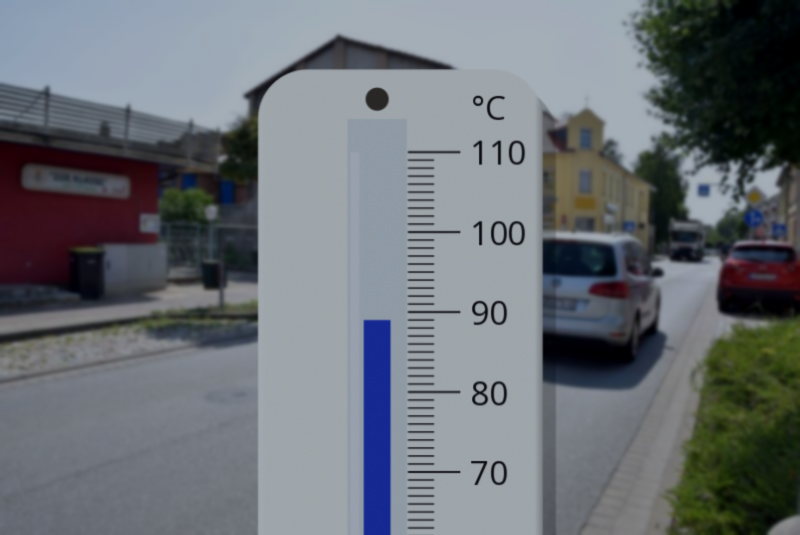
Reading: 89 °C
